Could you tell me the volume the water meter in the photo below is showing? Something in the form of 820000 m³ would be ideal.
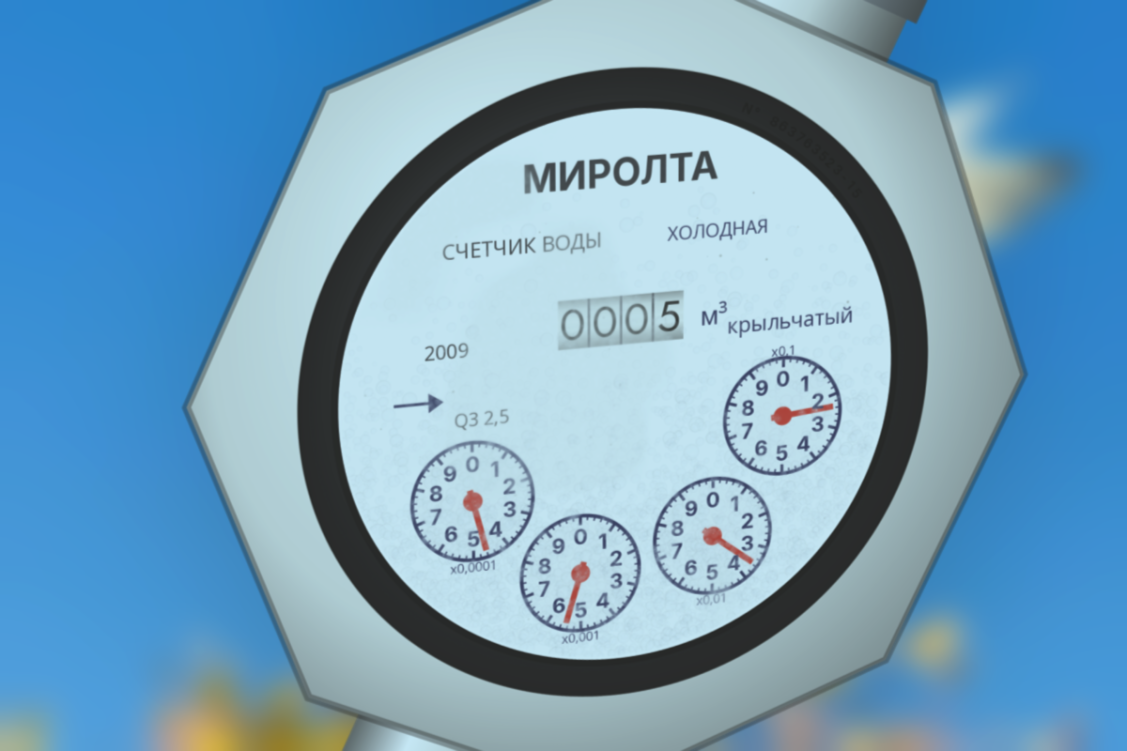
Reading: 5.2354 m³
